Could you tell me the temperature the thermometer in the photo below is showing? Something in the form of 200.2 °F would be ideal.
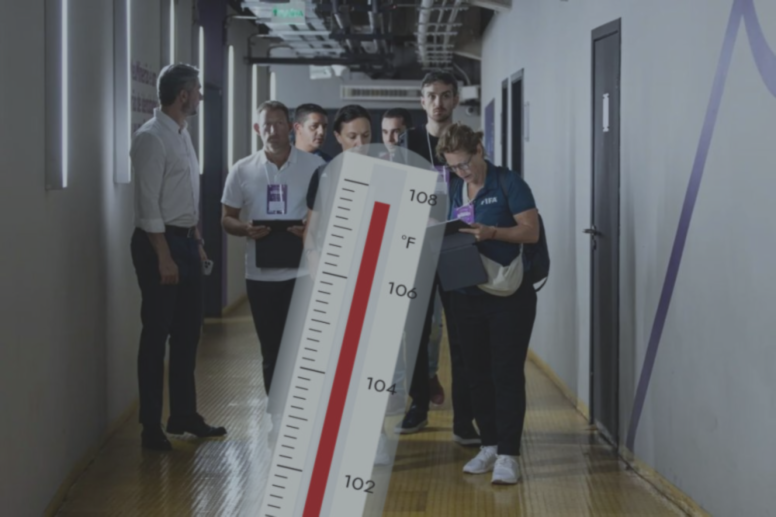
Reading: 107.7 °F
